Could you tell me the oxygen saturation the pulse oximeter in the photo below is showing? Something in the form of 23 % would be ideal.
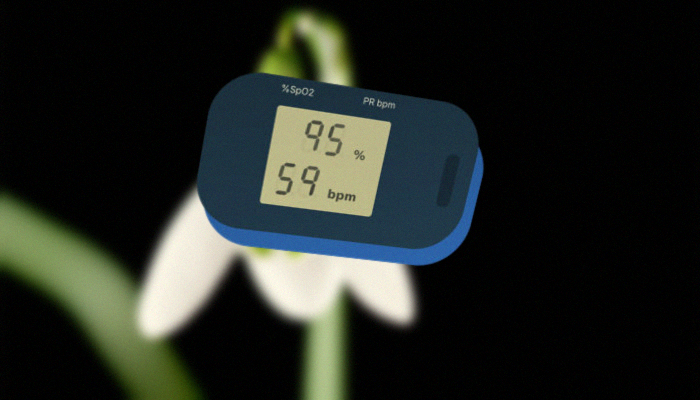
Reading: 95 %
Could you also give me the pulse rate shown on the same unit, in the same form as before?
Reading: 59 bpm
